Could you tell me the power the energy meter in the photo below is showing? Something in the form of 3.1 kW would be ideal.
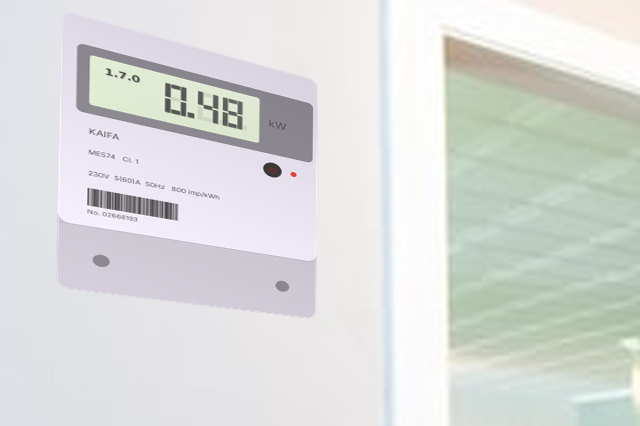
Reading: 0.48 kW
